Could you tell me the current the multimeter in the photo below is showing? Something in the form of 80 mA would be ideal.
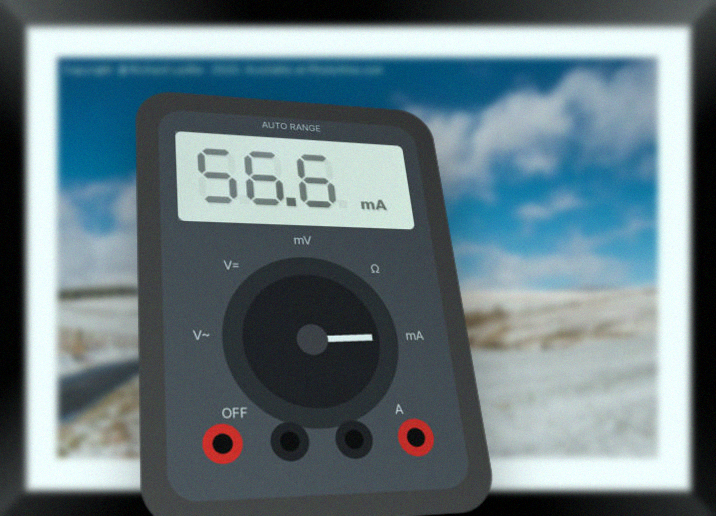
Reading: 56.6 mA
